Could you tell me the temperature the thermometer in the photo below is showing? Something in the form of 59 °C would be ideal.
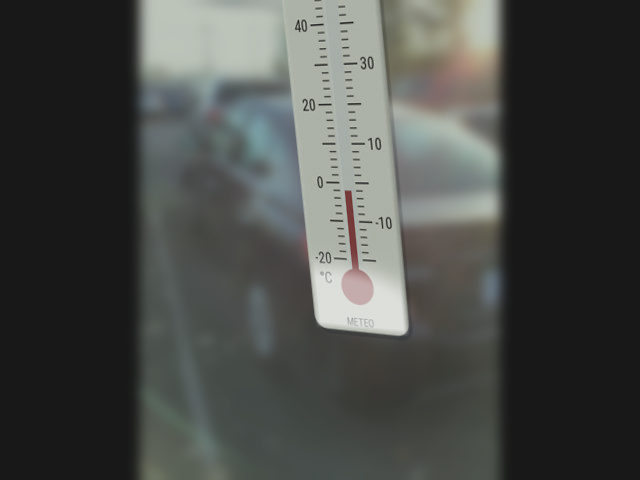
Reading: -2 °C
